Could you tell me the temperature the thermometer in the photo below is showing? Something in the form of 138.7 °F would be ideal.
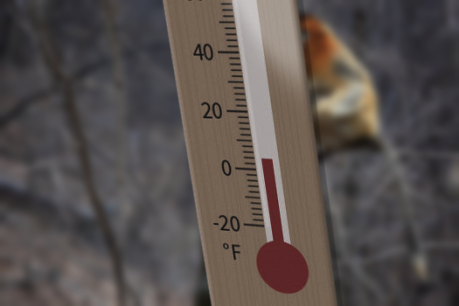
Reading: 4 °F
